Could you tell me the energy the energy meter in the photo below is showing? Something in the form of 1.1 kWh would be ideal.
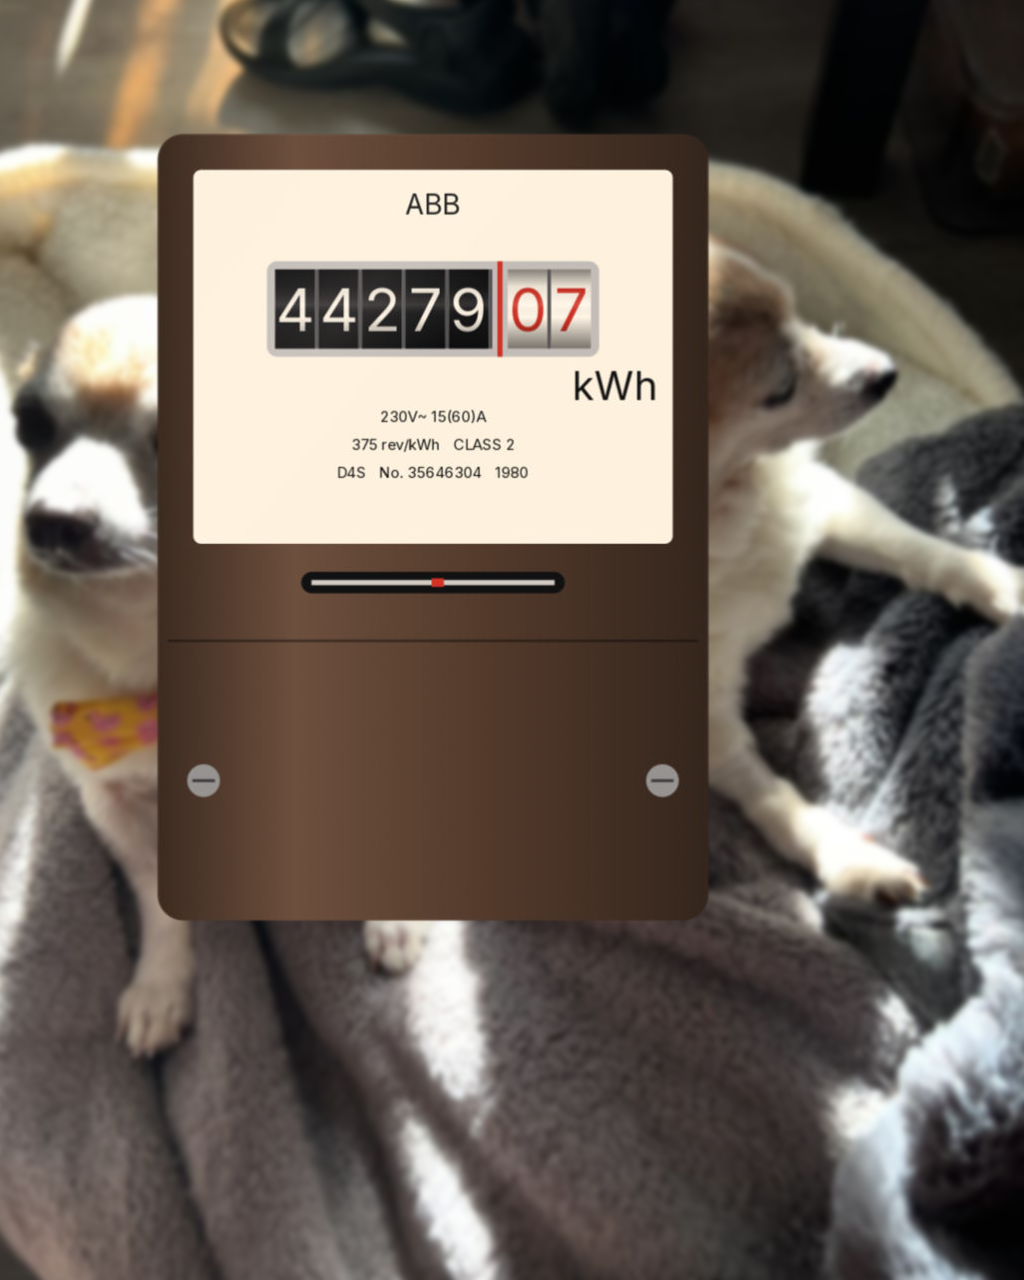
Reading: 44279.07 kWh
